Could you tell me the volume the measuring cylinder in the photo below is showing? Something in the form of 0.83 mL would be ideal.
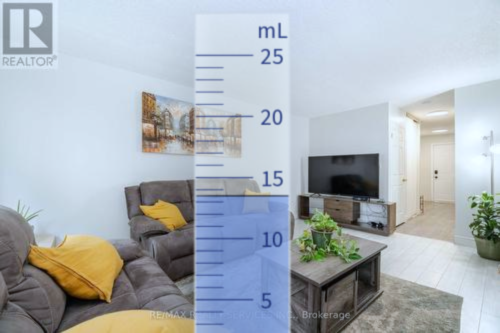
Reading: 13.5 mL
